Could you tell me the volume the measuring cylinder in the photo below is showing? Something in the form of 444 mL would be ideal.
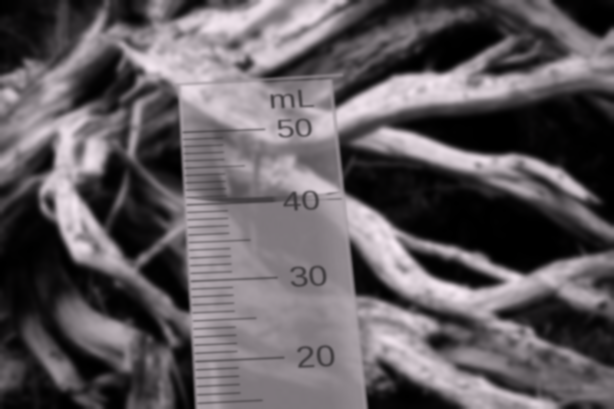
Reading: 40 mL
